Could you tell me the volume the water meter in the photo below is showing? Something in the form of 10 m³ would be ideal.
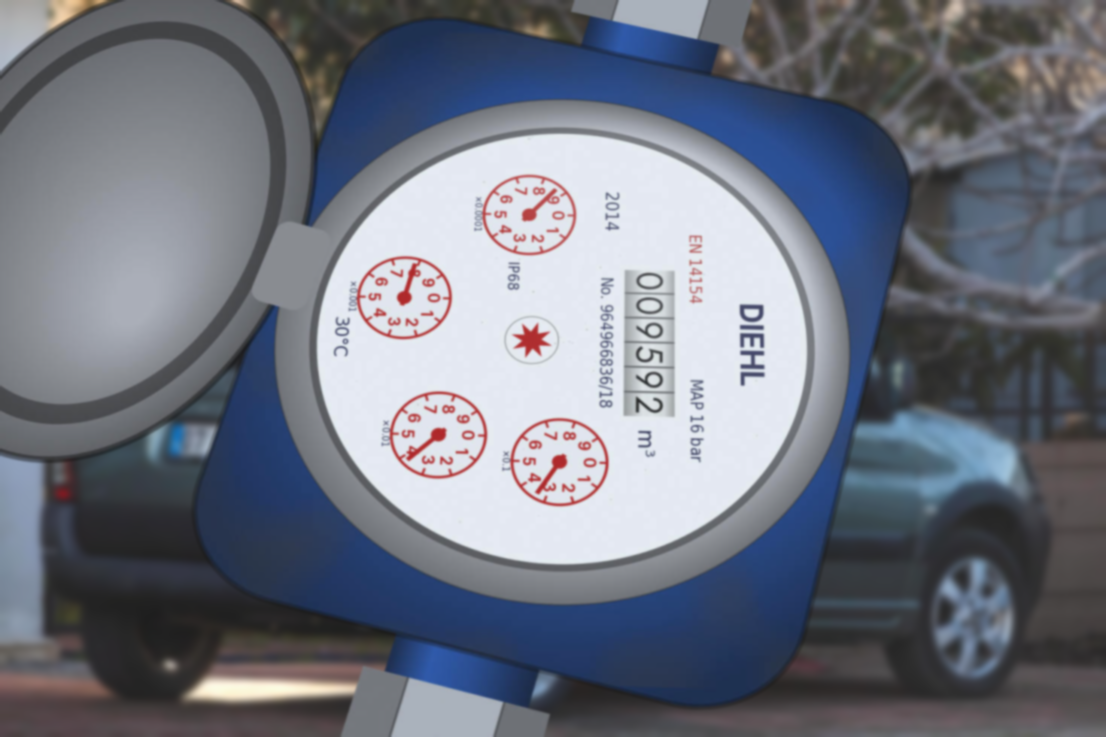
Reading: 9592.3378 m³
